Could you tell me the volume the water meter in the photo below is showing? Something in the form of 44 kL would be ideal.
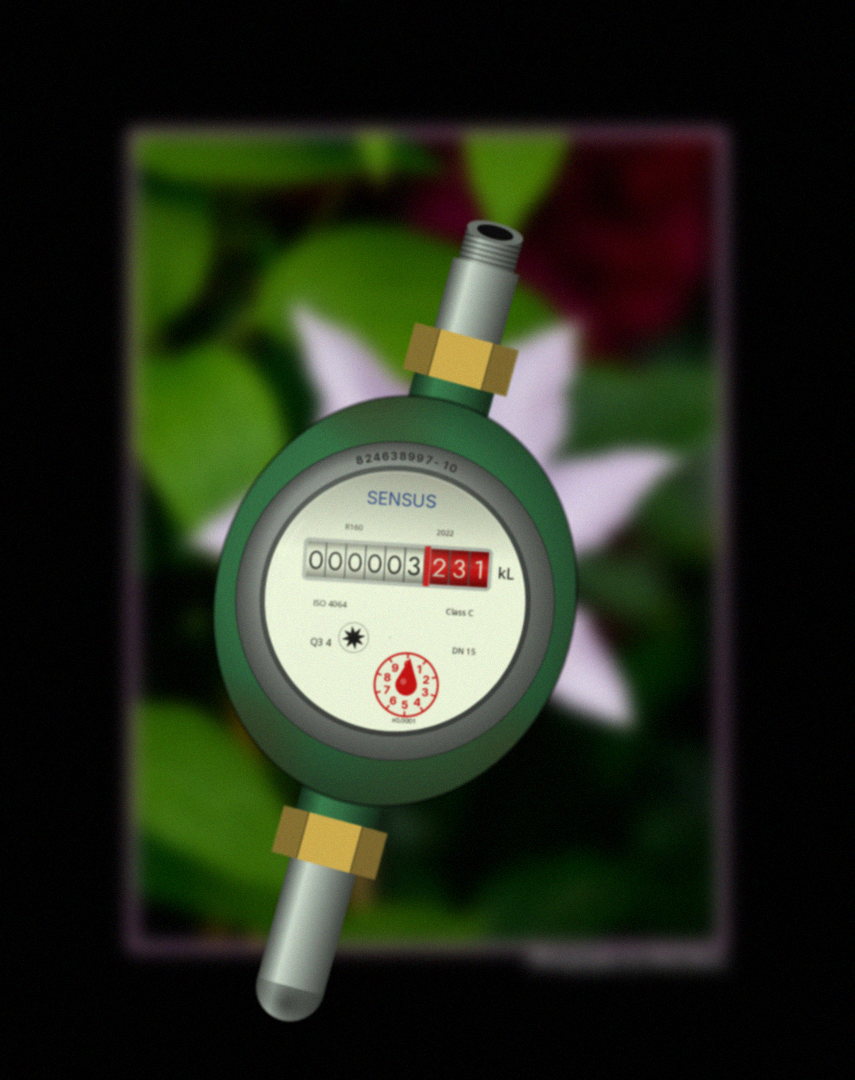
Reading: 3.2310 kL
